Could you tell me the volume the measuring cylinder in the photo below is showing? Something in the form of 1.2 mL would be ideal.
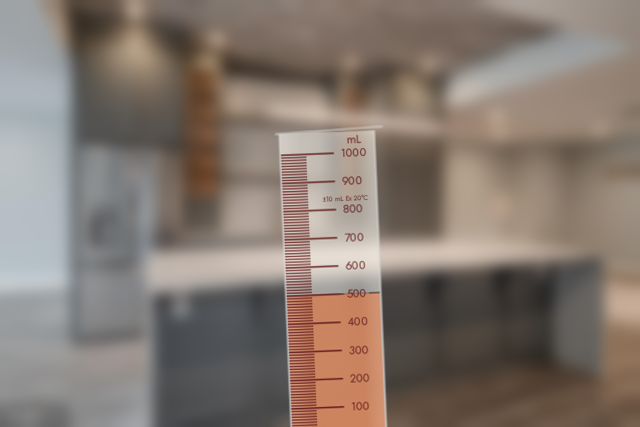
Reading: 500 mL
